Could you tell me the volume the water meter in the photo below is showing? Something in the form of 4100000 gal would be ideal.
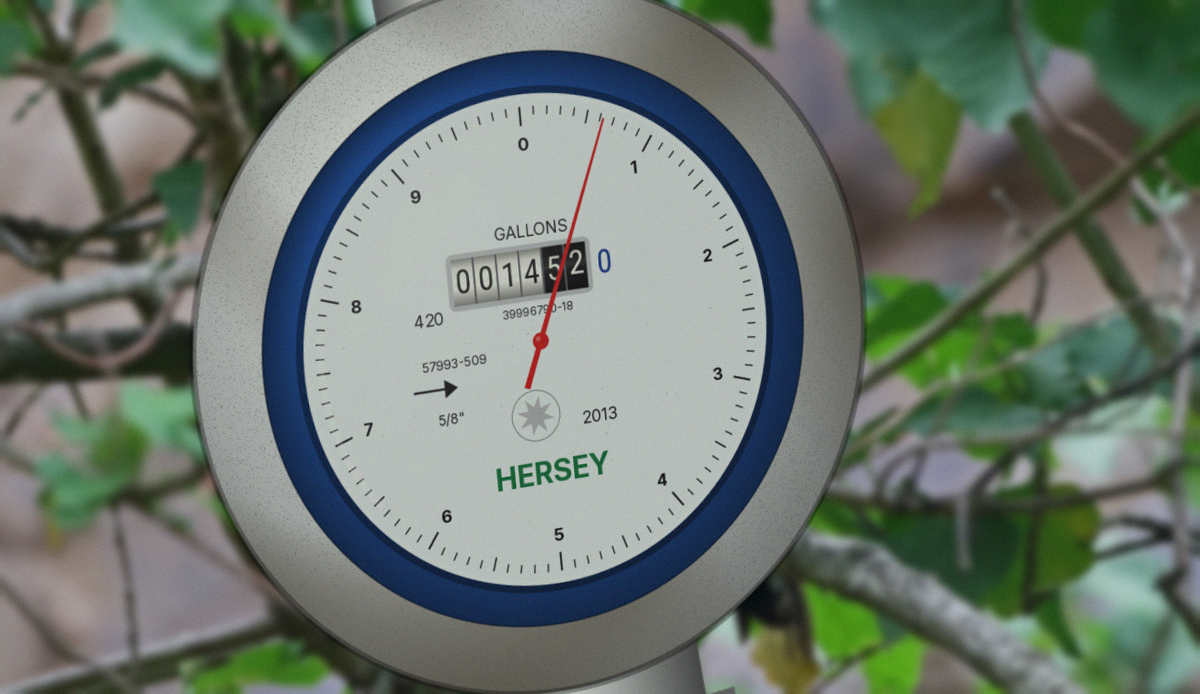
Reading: 14520.6 gal
